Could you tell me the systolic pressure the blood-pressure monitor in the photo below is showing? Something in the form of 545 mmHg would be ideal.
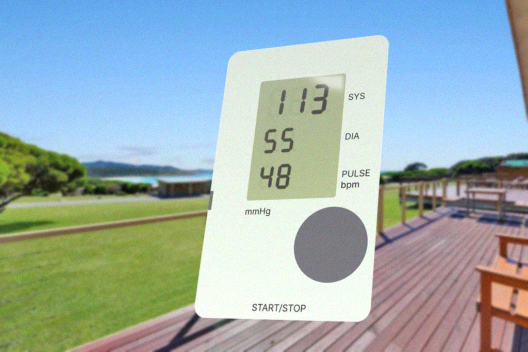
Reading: 113 mmHg
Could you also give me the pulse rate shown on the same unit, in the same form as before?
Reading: 48 bpm
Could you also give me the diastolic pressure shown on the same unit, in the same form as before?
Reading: 55 mmHg
